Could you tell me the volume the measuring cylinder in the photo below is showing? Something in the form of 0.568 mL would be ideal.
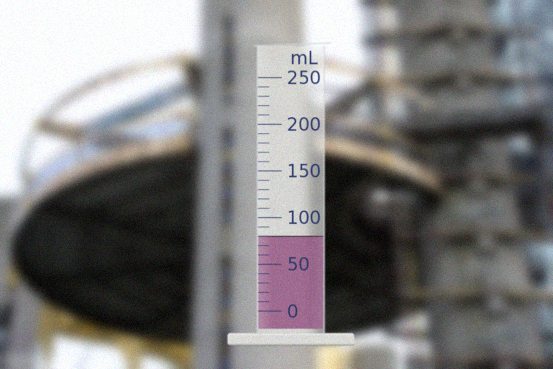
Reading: 80 mL
